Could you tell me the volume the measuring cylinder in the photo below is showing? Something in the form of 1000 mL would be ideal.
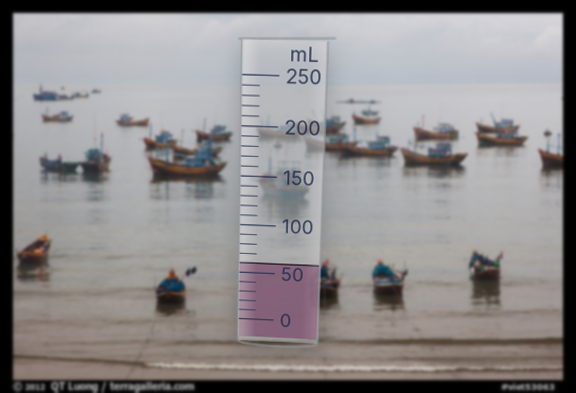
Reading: 60 mL
